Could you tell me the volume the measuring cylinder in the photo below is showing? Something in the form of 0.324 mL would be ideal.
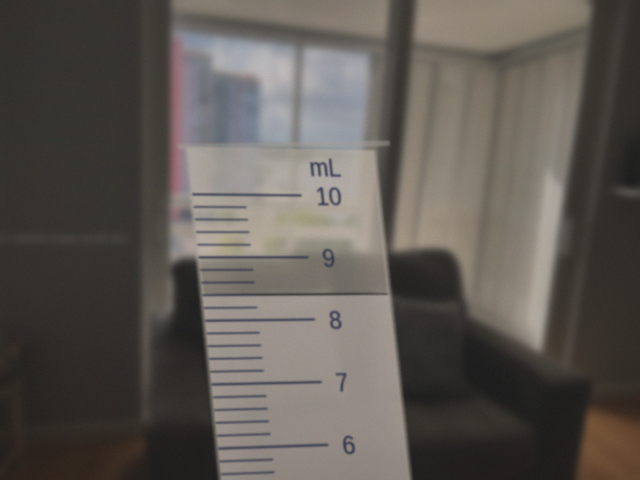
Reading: 8.4 mL
